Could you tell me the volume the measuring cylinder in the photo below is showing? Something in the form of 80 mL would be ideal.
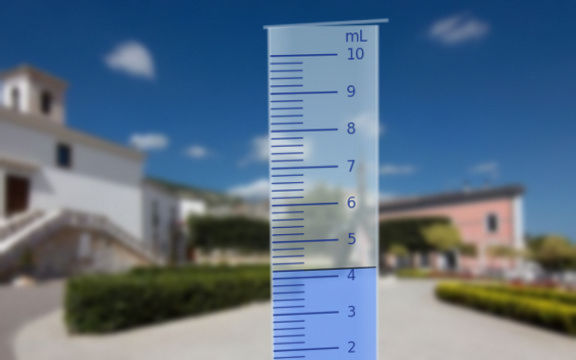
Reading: 4.2 mL
